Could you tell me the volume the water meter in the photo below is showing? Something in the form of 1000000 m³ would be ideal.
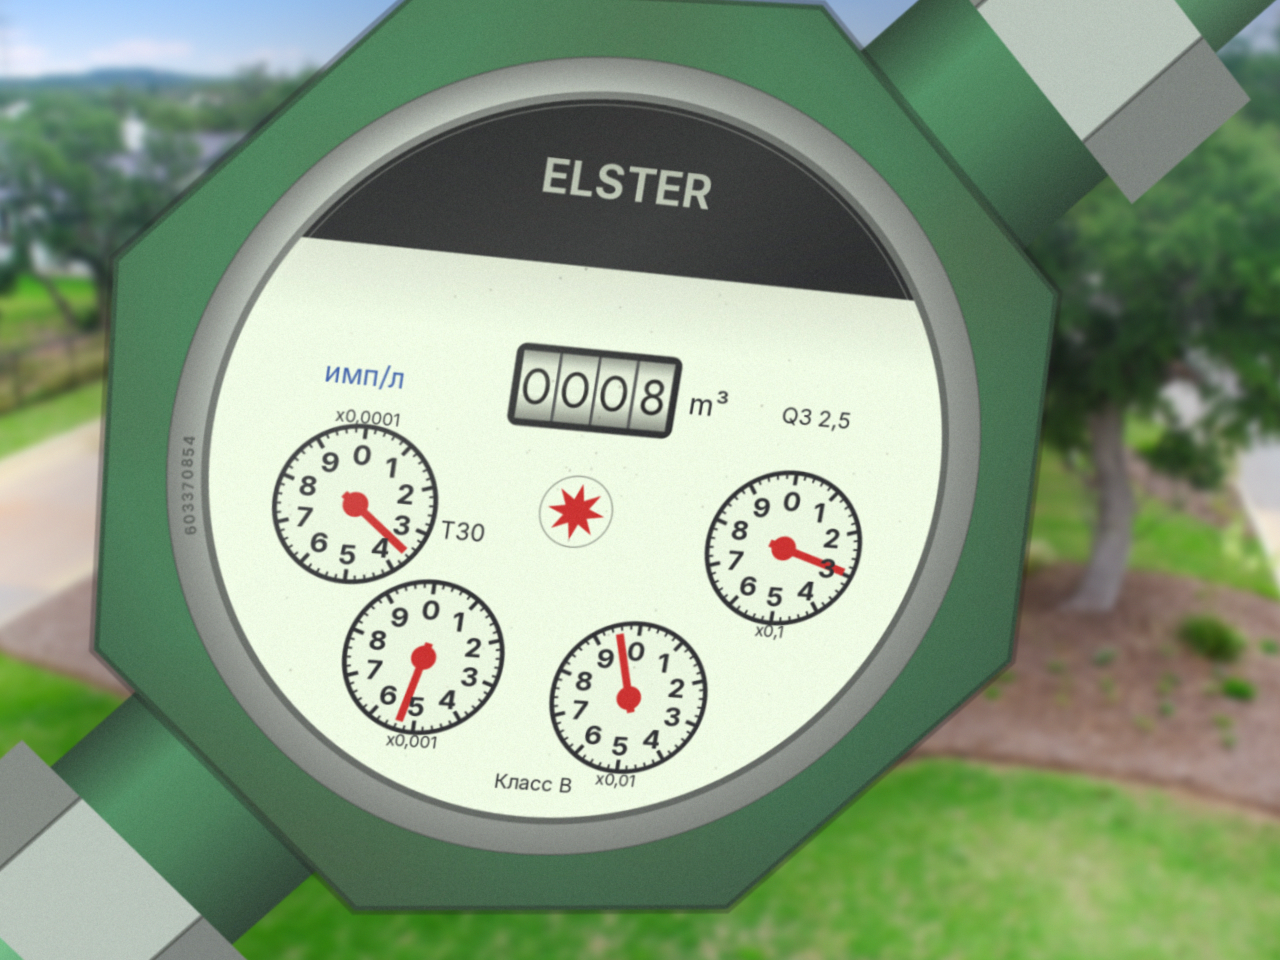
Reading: 8.2953 m³
